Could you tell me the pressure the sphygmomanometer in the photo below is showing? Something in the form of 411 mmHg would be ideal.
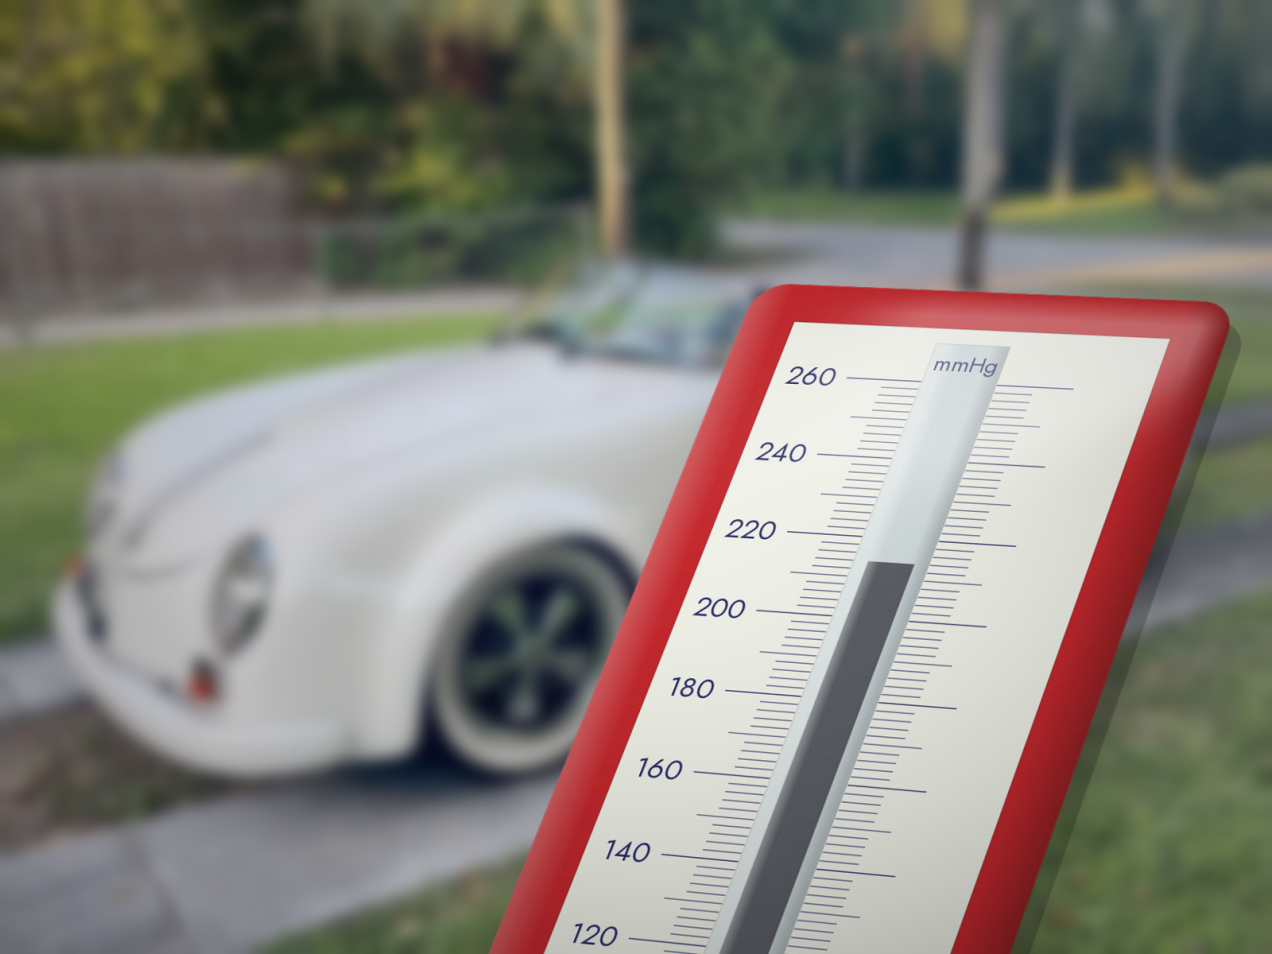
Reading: 214 mmHg
